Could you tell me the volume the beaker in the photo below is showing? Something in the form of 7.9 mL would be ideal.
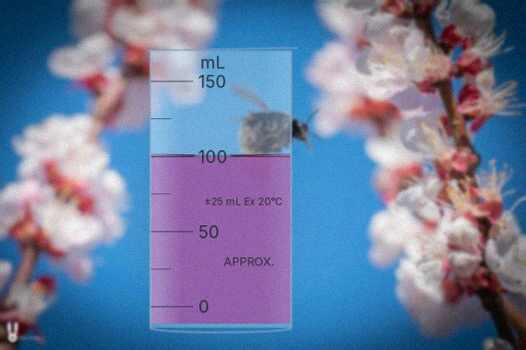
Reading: 100 mL
